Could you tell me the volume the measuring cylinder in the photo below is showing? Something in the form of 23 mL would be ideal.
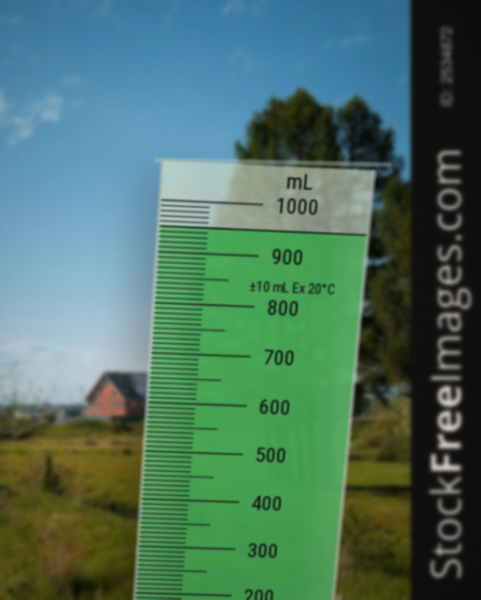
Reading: 950 mL
